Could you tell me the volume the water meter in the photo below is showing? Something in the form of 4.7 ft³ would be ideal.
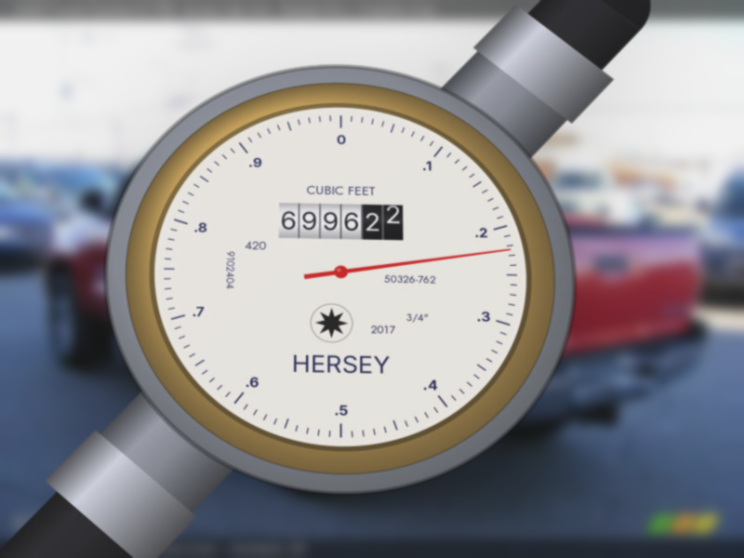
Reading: 699622.22 ft³
